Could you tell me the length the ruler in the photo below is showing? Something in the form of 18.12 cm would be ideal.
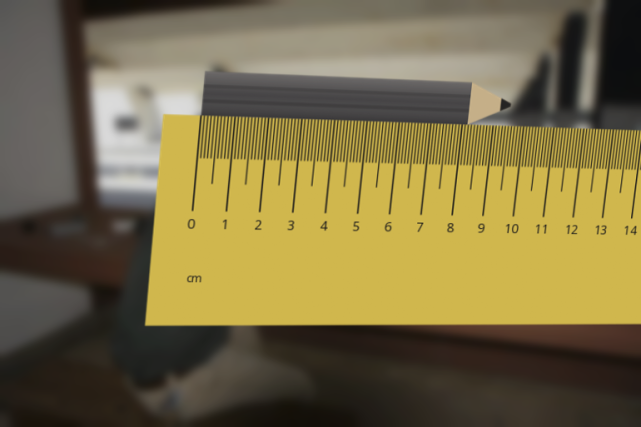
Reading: 9.5 cm
